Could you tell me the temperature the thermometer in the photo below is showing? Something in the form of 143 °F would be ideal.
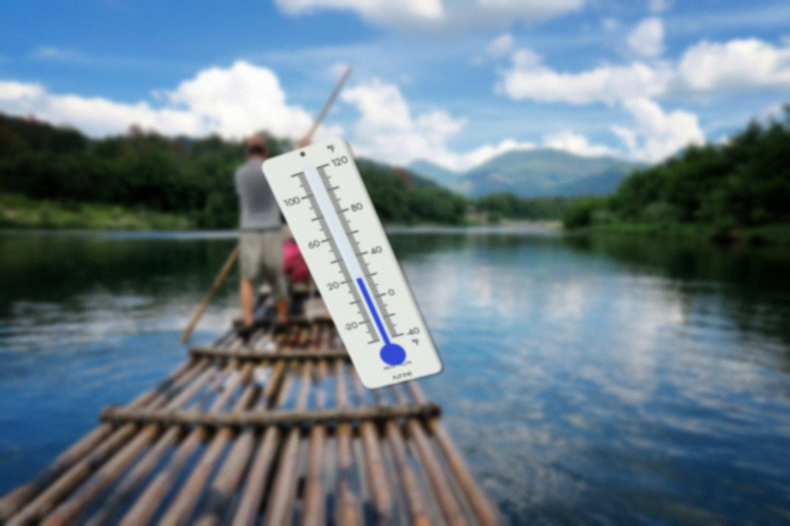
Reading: 20 °F
